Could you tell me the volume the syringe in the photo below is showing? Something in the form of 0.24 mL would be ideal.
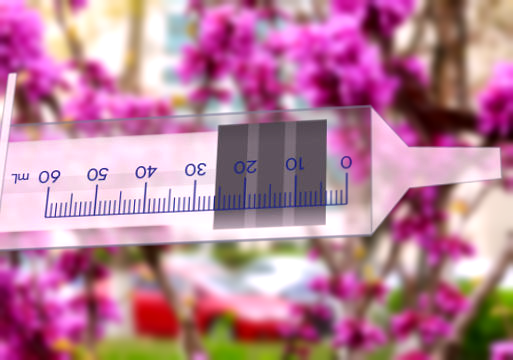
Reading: 4 mL
